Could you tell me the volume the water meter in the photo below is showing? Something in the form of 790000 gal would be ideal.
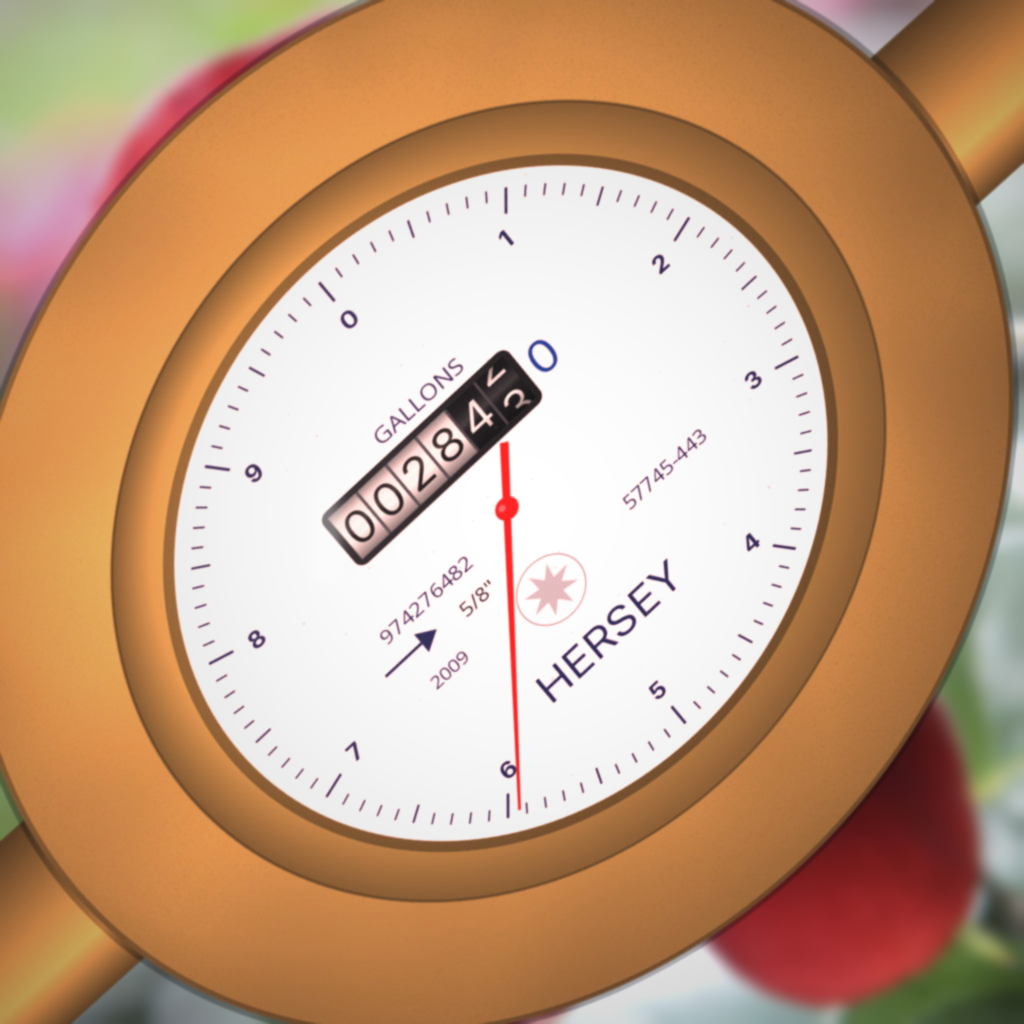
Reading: 28425.9 gal
